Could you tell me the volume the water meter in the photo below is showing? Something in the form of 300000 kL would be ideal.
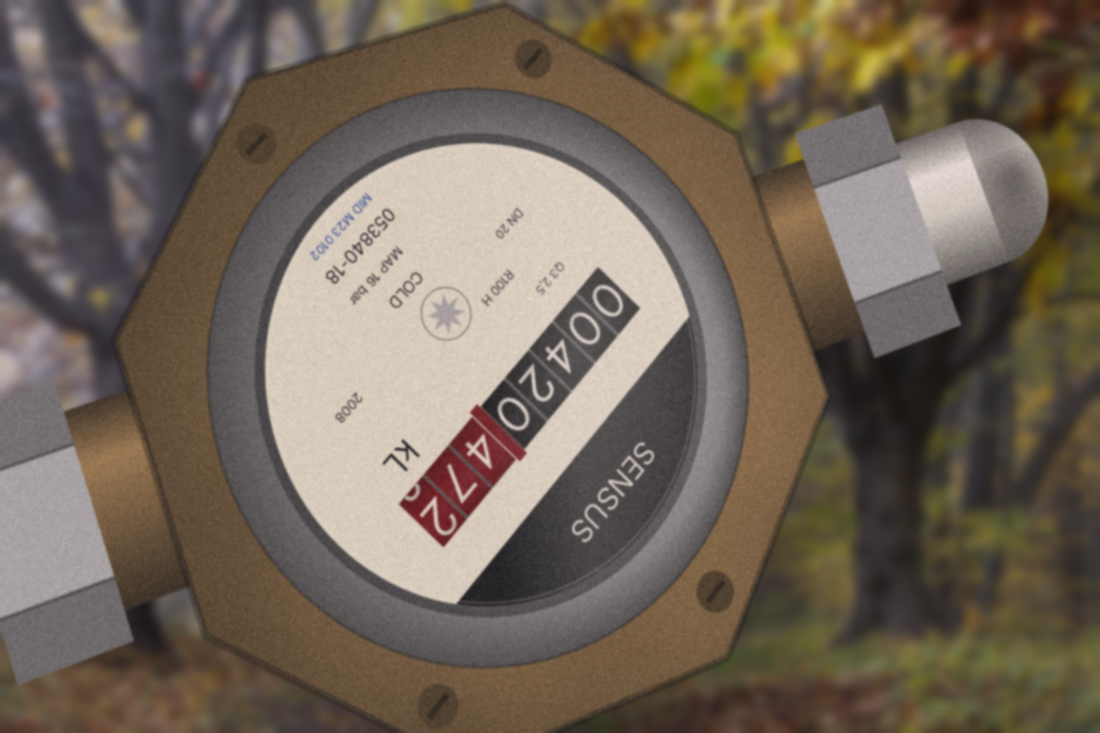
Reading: 420.472 kL
